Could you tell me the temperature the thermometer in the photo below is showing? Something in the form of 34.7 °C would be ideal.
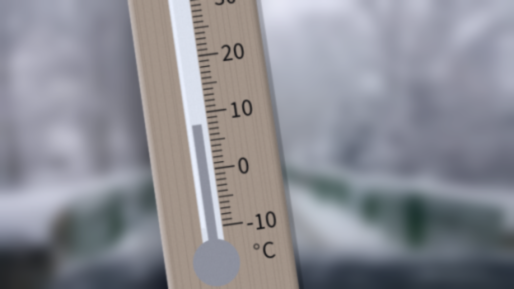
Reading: 8 °C
